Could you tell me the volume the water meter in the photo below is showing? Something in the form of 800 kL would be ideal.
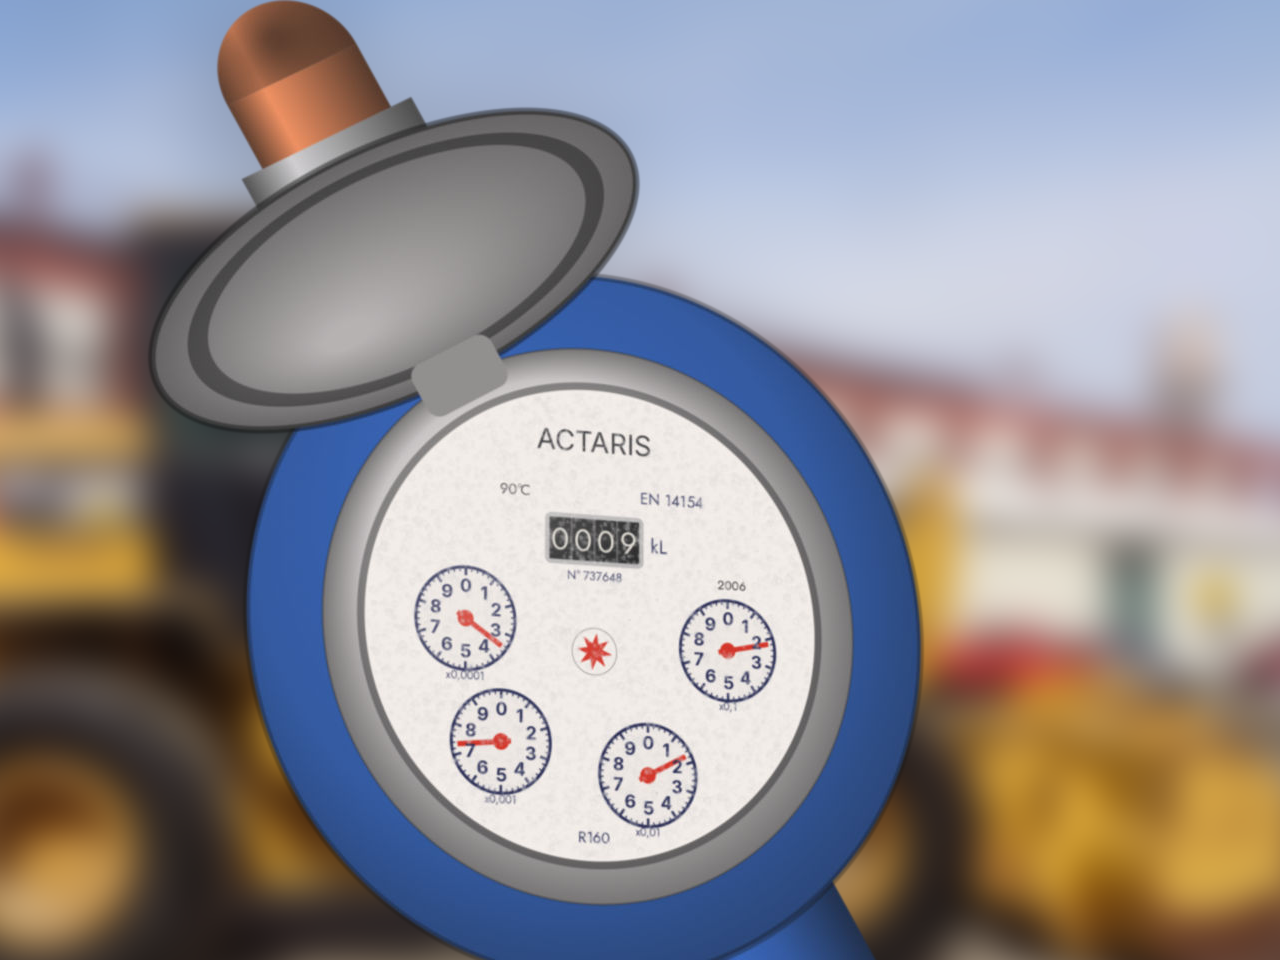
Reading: 9.2173 kL
